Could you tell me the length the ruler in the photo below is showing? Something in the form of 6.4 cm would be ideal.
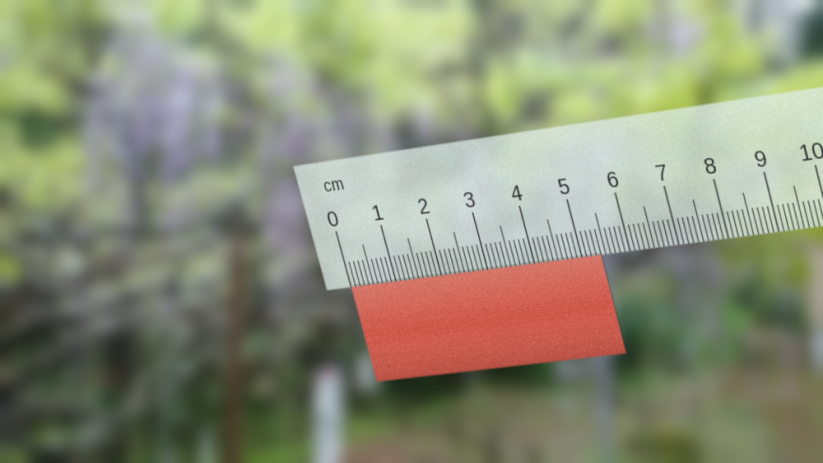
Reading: 5.4 cm
